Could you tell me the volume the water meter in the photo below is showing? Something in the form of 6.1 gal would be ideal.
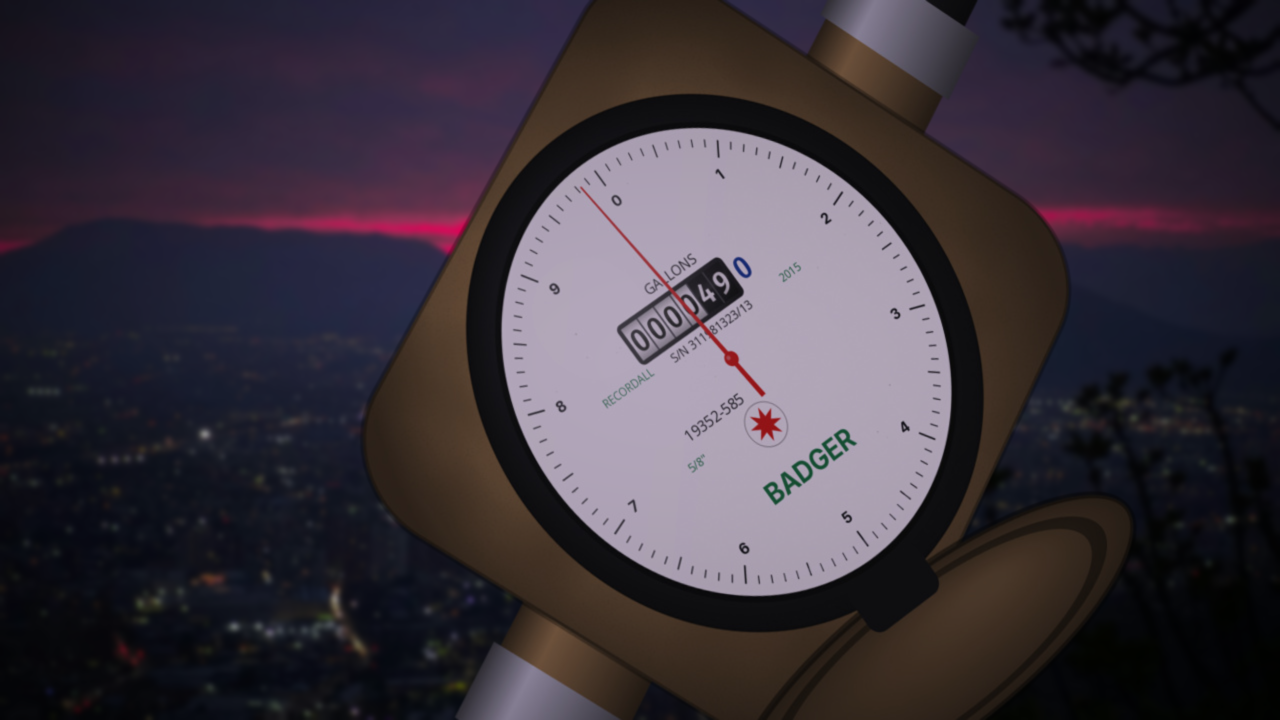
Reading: 489.8 gal
